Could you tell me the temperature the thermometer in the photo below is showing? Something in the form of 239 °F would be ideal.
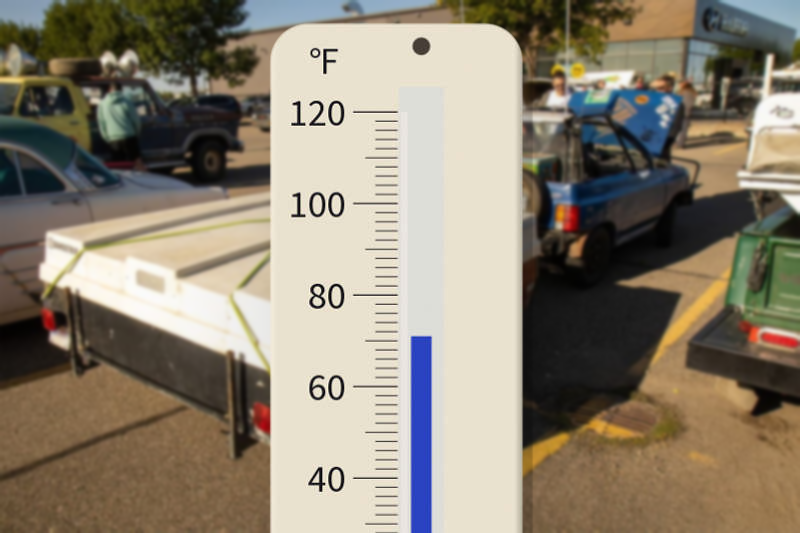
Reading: 71 °F
